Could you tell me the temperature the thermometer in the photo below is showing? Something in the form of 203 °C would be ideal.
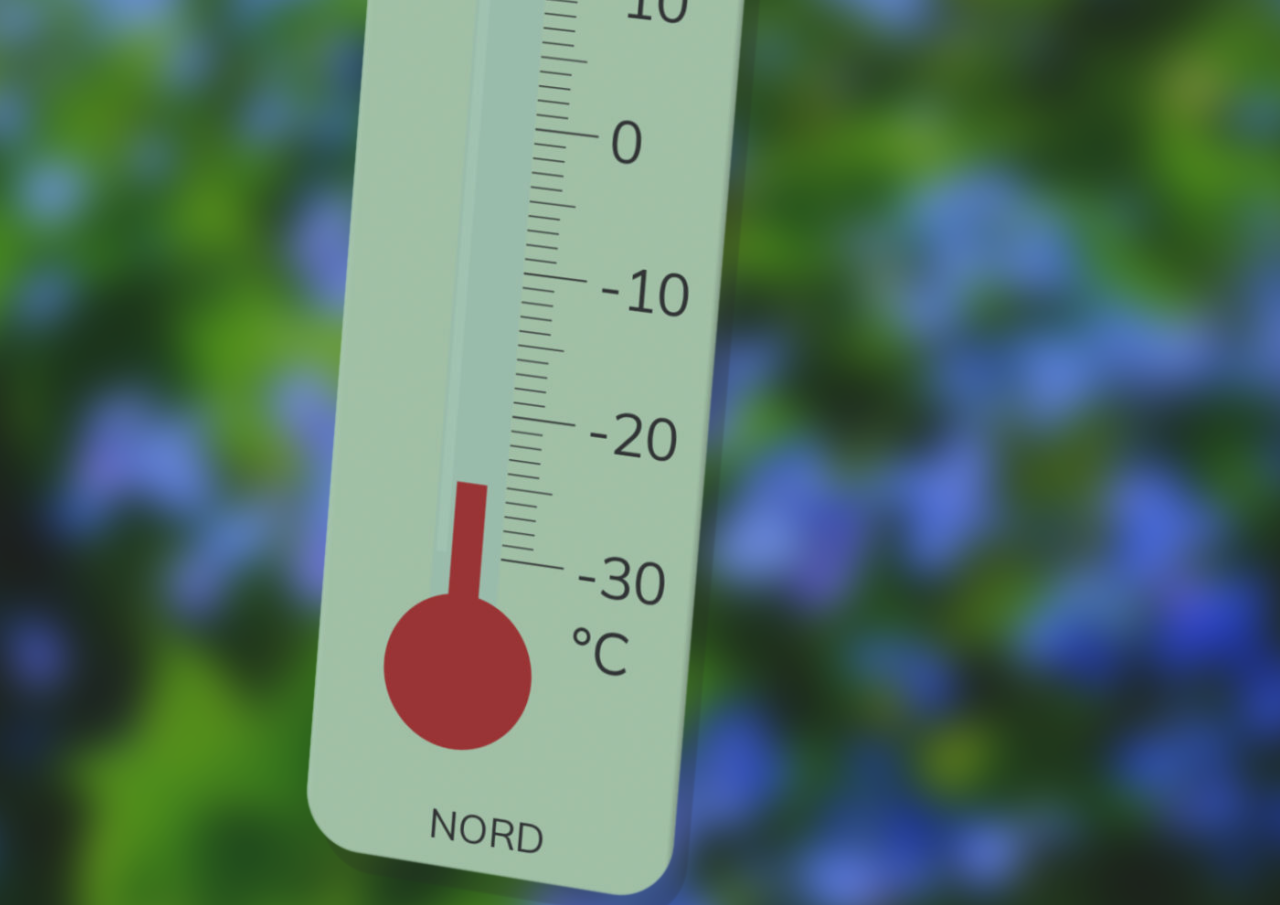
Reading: -25 °C
